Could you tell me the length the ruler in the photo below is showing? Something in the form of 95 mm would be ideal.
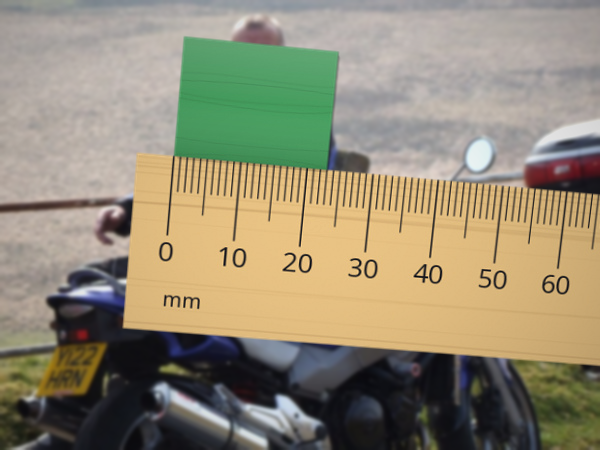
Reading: 23 mm
